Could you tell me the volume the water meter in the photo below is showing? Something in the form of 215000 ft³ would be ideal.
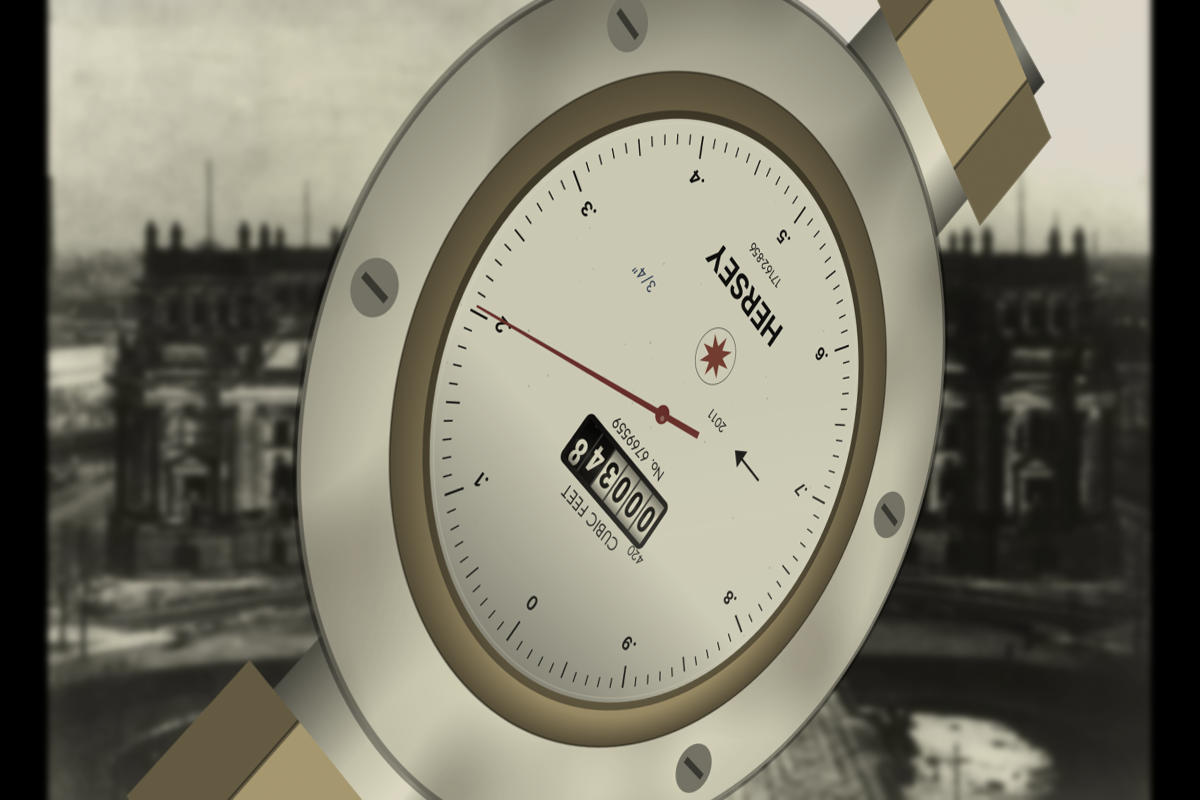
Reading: 348.20 ft³
